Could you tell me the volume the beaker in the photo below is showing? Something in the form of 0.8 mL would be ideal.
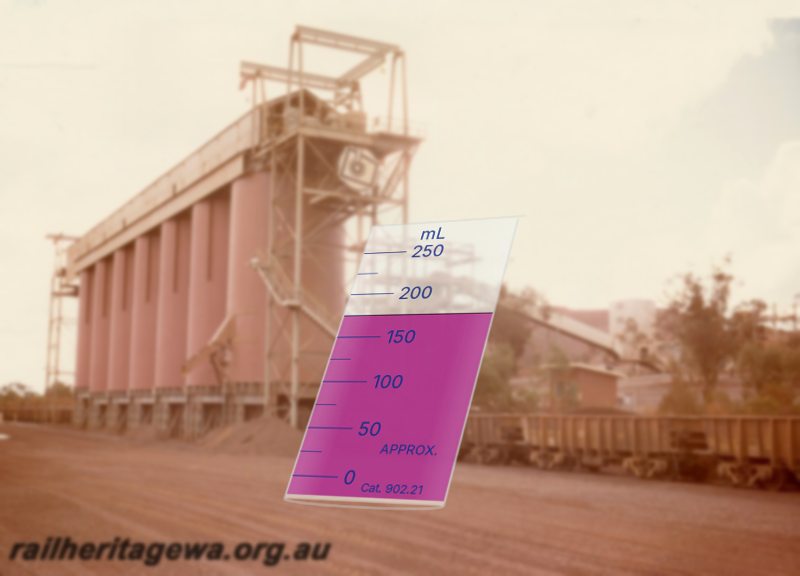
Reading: 175 mL
